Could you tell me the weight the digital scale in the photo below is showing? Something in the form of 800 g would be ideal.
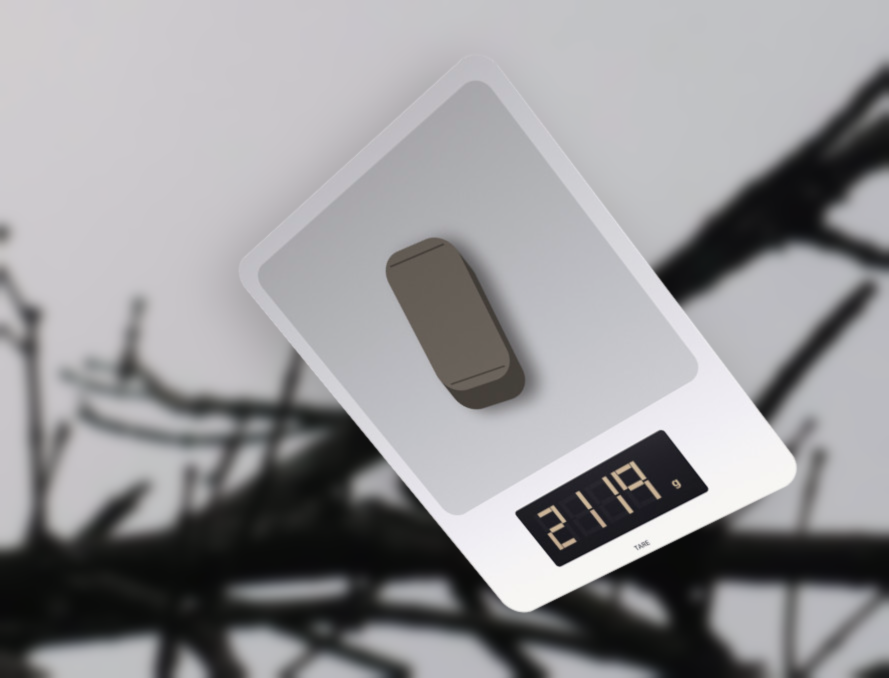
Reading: 2119 g
